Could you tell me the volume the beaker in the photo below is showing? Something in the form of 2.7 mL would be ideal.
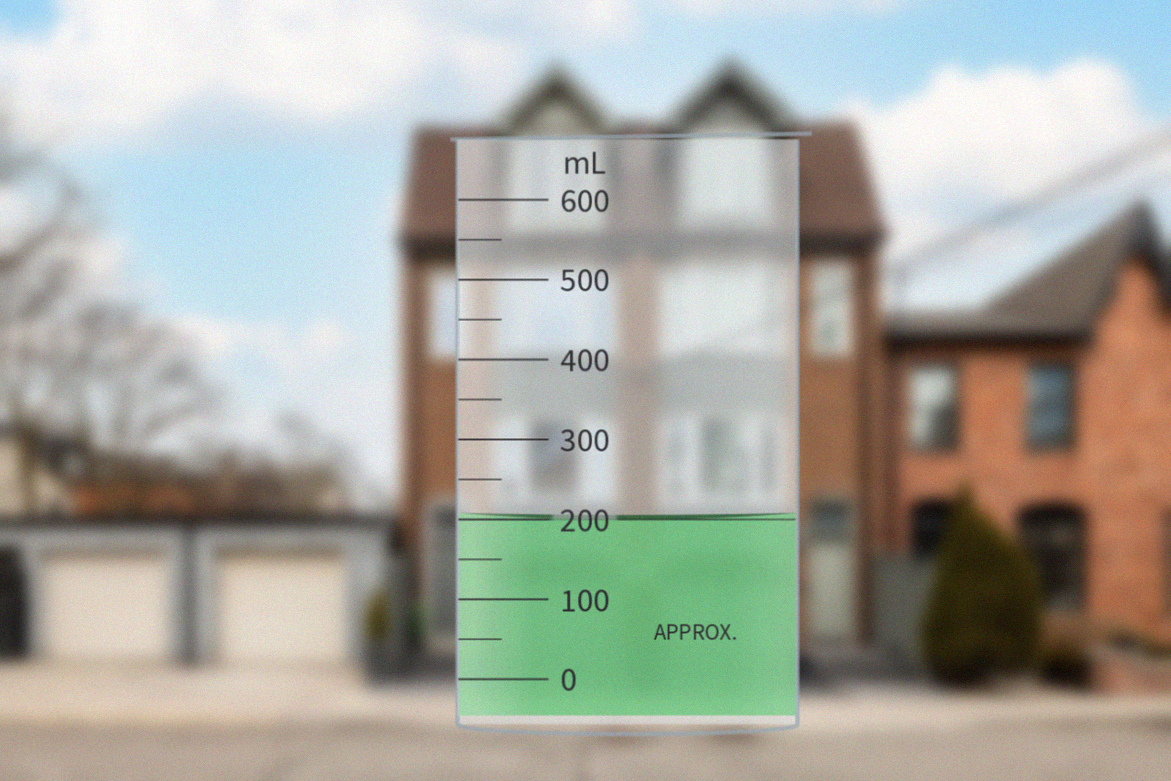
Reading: 200 mL
